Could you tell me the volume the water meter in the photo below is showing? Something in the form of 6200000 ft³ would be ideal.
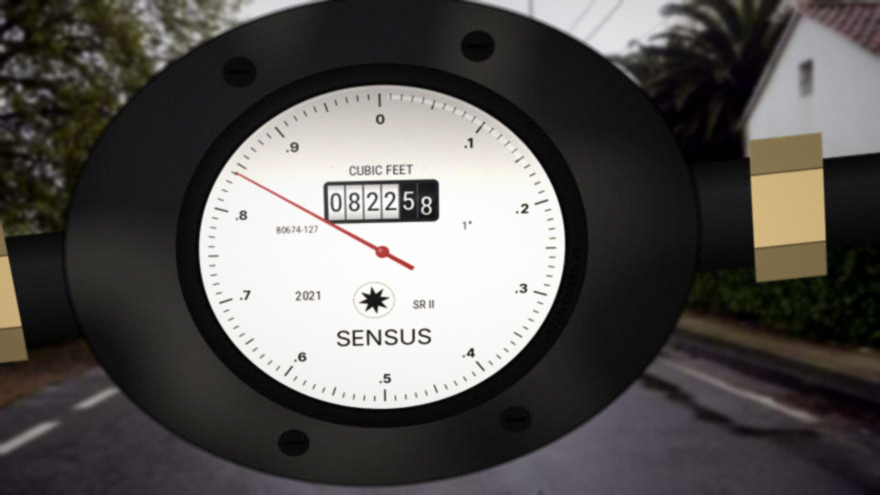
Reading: 82257.84 ft³
